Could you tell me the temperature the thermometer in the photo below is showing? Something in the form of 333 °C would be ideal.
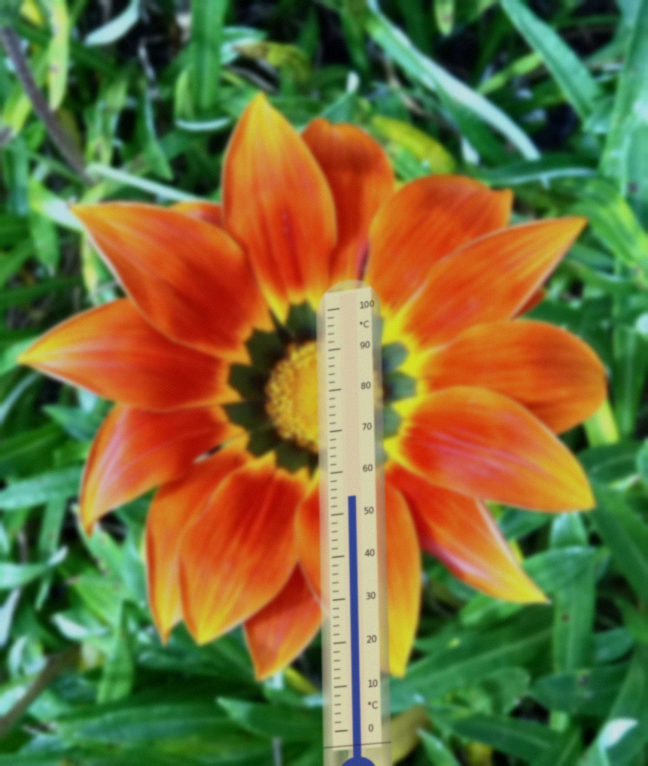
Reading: 54 °C
